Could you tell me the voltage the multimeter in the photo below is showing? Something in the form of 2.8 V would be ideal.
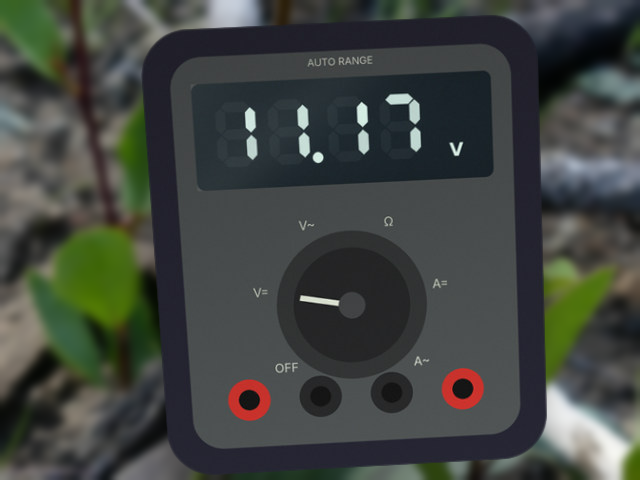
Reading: 11.17 V
